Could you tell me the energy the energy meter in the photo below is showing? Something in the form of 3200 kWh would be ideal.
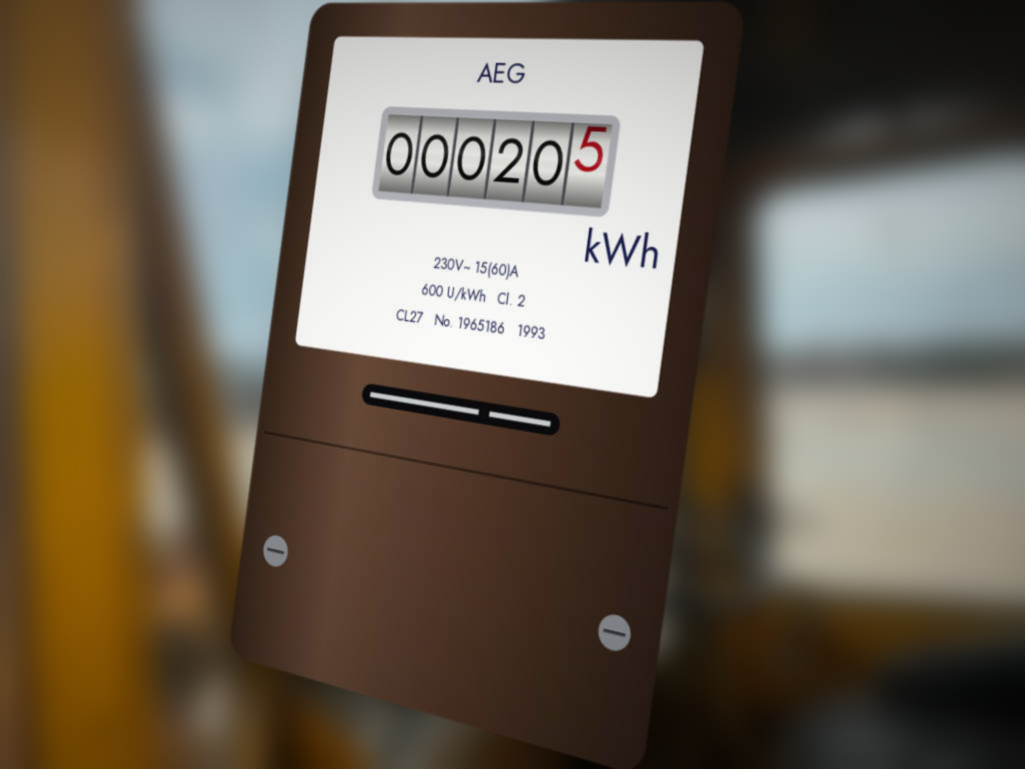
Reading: 20.5 kWh
